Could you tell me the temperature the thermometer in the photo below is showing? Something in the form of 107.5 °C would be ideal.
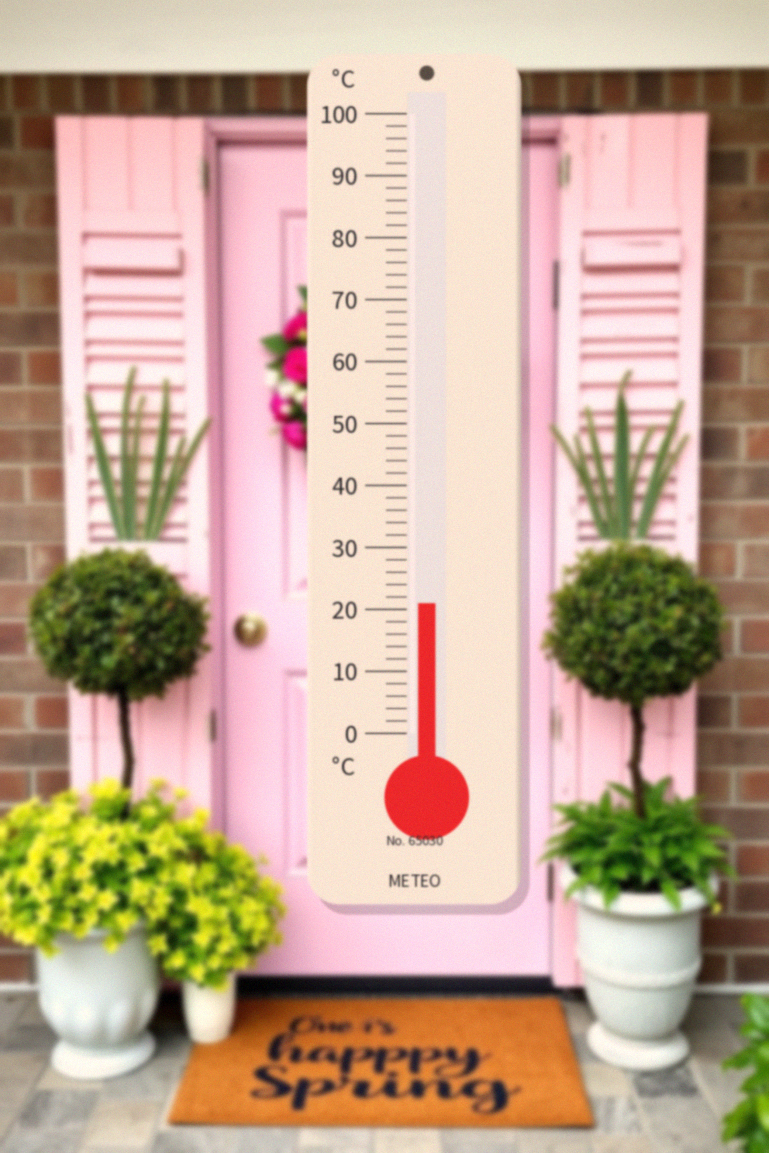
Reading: 21 °C
